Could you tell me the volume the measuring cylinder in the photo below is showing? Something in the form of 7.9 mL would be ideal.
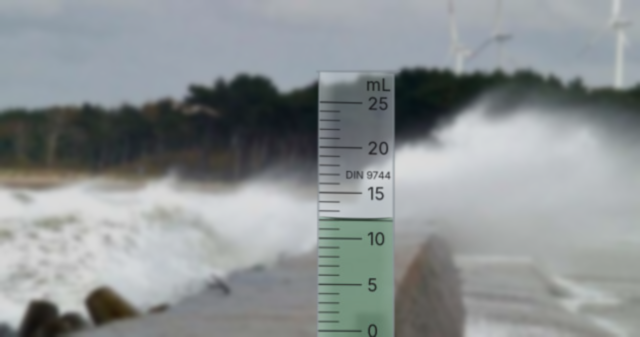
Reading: 12 mL
